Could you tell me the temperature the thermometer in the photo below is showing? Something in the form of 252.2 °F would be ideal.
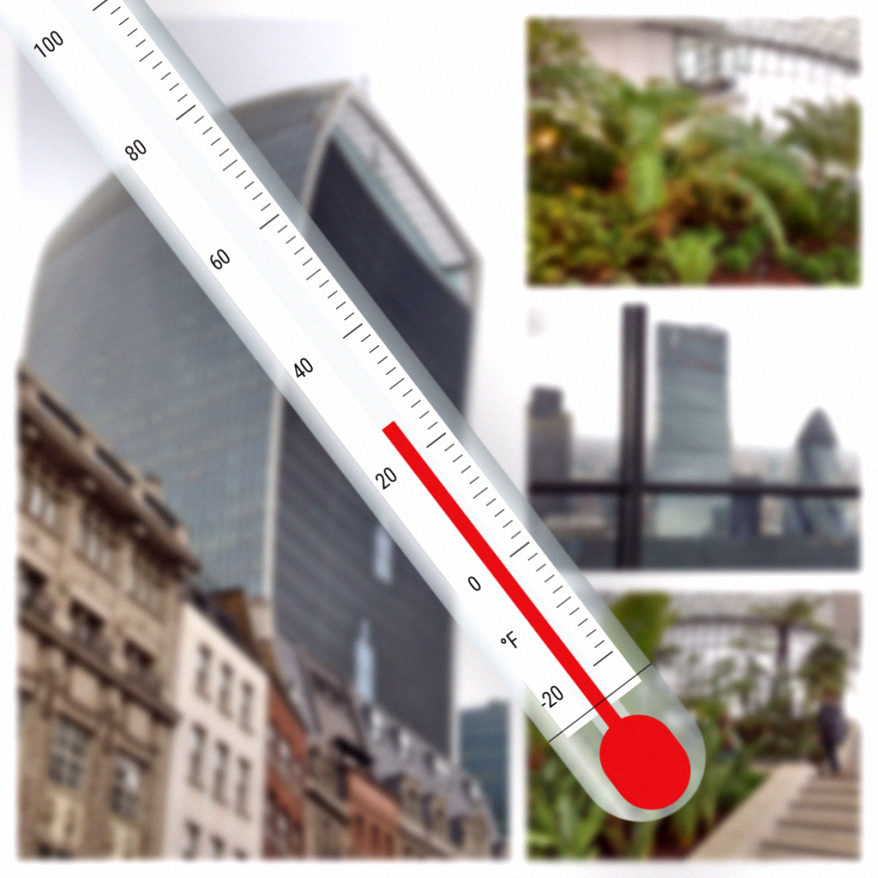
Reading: 26 °F
